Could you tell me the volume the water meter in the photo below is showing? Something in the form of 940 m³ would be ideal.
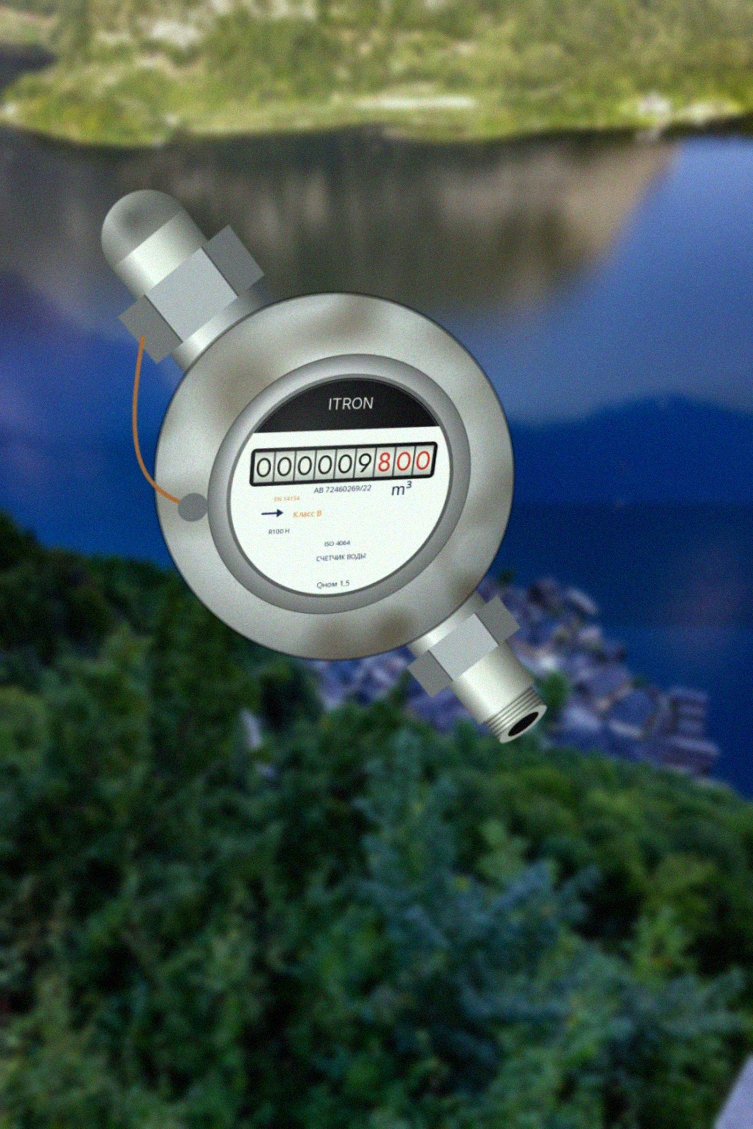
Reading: 9.800 m³
